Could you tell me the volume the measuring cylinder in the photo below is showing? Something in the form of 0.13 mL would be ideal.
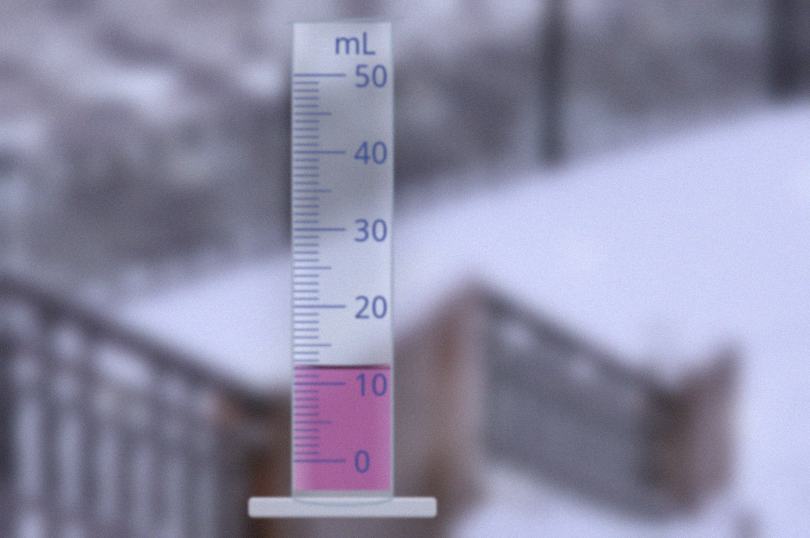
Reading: 12 mL
